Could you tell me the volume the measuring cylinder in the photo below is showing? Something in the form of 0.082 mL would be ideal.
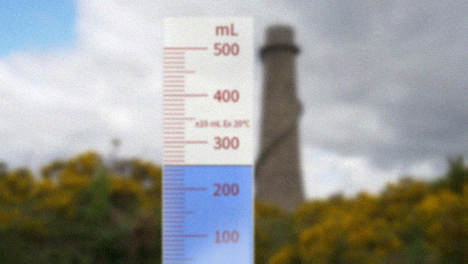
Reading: 250 mL
